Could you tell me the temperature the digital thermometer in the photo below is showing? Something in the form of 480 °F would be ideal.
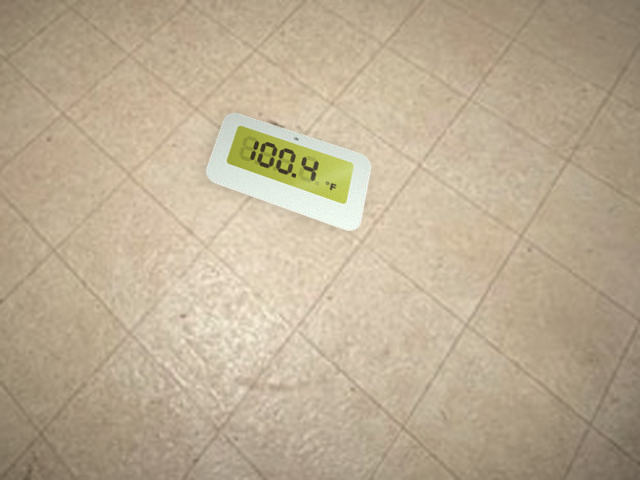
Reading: 100.4 °F
